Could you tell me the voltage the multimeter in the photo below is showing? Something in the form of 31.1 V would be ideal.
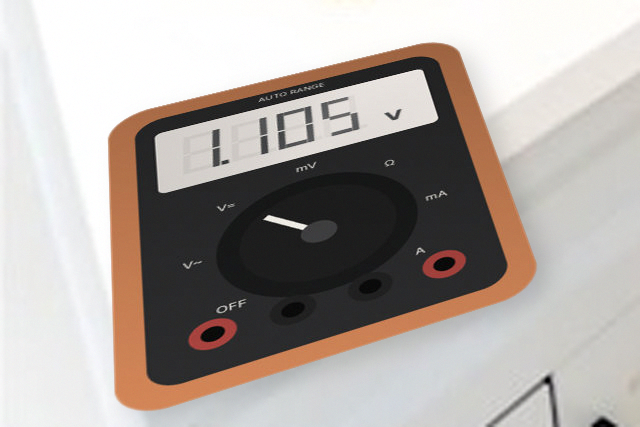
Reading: 1.105 V
